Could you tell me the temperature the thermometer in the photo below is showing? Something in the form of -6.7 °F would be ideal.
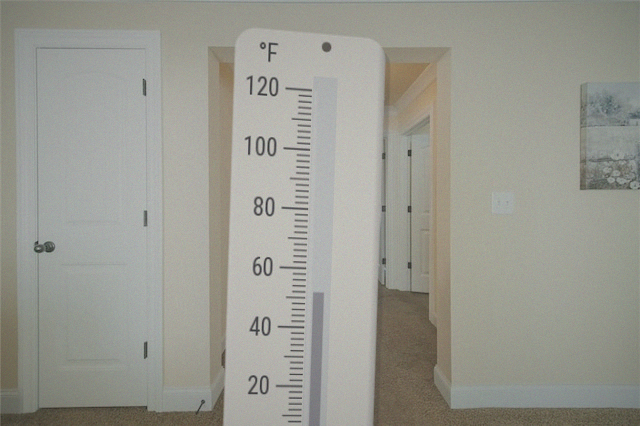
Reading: 52 °F
